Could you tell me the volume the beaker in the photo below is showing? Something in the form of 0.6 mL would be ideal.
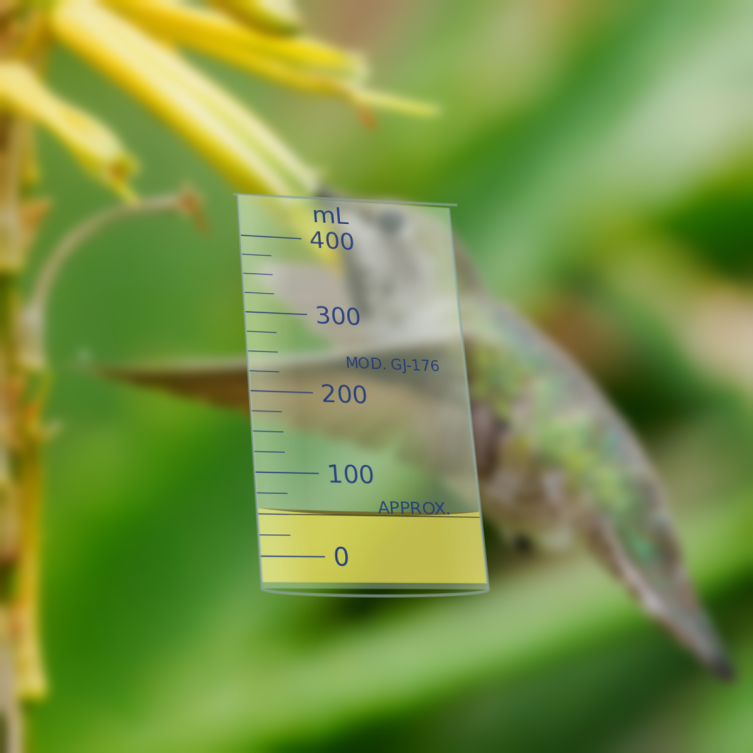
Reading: 50 mL
